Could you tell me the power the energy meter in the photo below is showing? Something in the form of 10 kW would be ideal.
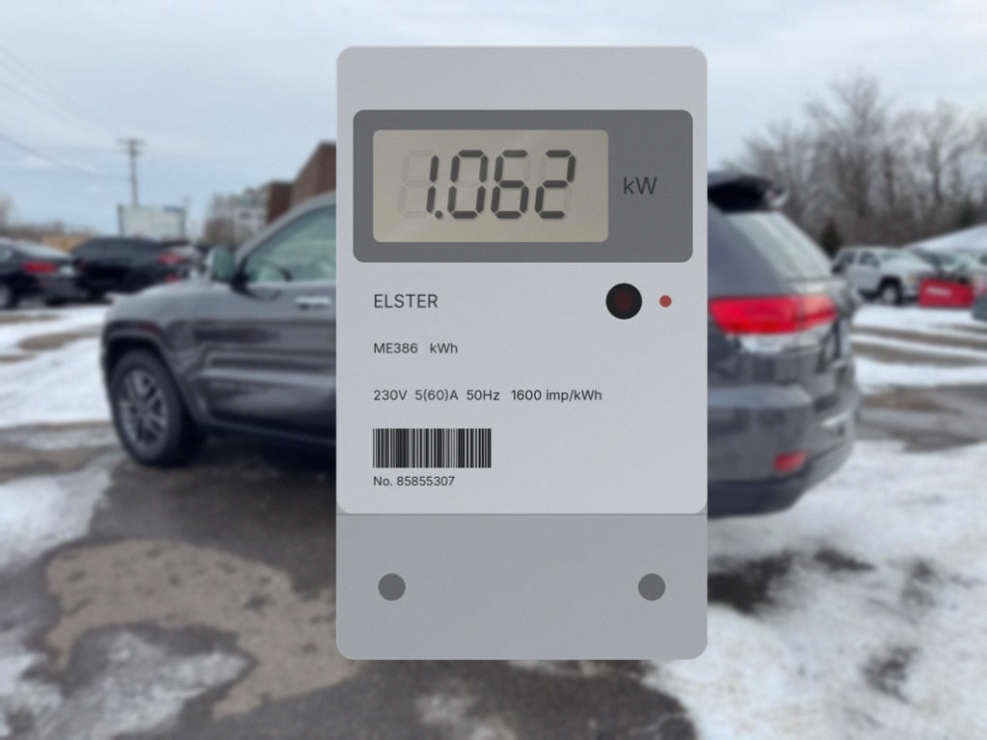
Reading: 1.062 kW
